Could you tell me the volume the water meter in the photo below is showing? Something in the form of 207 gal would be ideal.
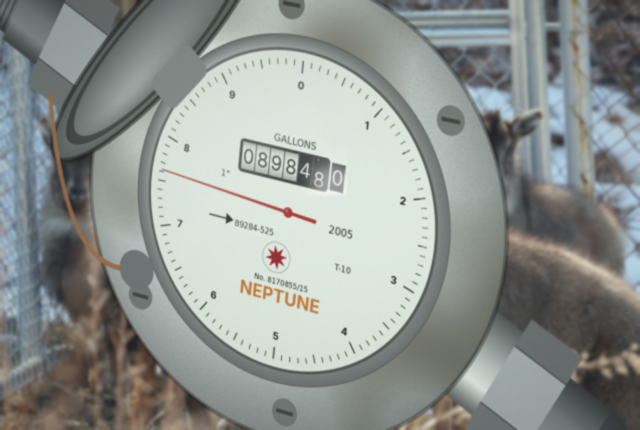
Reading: 898477.6 gal
